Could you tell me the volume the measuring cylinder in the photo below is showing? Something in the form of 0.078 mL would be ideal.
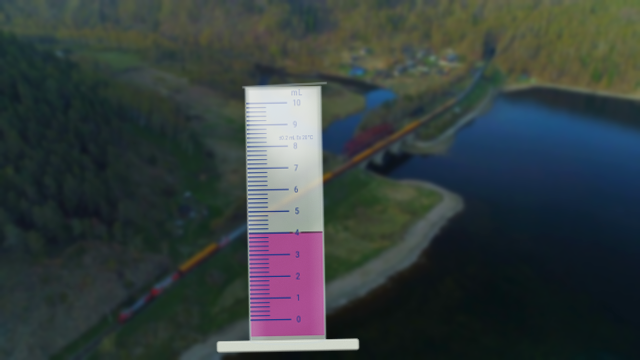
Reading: 4 mL
